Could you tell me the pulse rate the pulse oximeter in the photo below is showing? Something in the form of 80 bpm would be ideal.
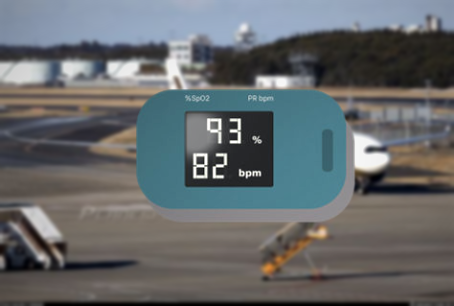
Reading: 82 bpm
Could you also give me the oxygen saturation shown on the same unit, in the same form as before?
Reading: 93 %
